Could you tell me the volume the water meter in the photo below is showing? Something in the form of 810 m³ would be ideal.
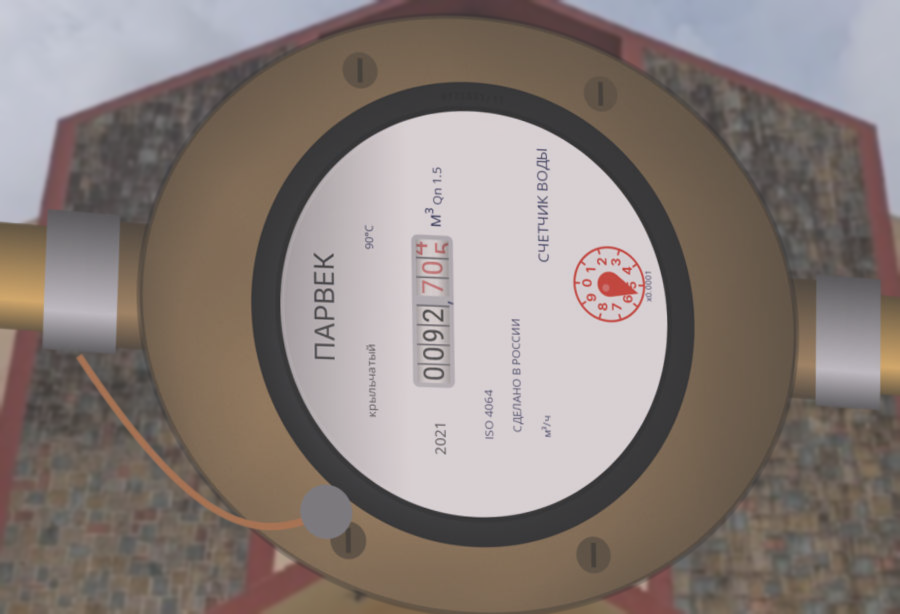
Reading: 92.7045 m³
